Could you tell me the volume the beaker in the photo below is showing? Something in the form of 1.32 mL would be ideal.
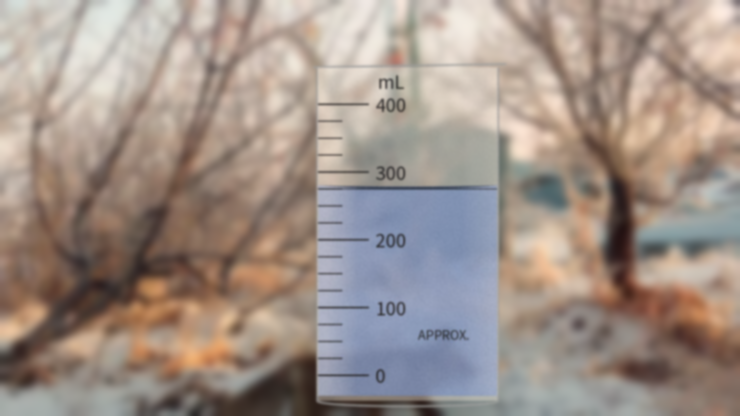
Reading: 275 mL
